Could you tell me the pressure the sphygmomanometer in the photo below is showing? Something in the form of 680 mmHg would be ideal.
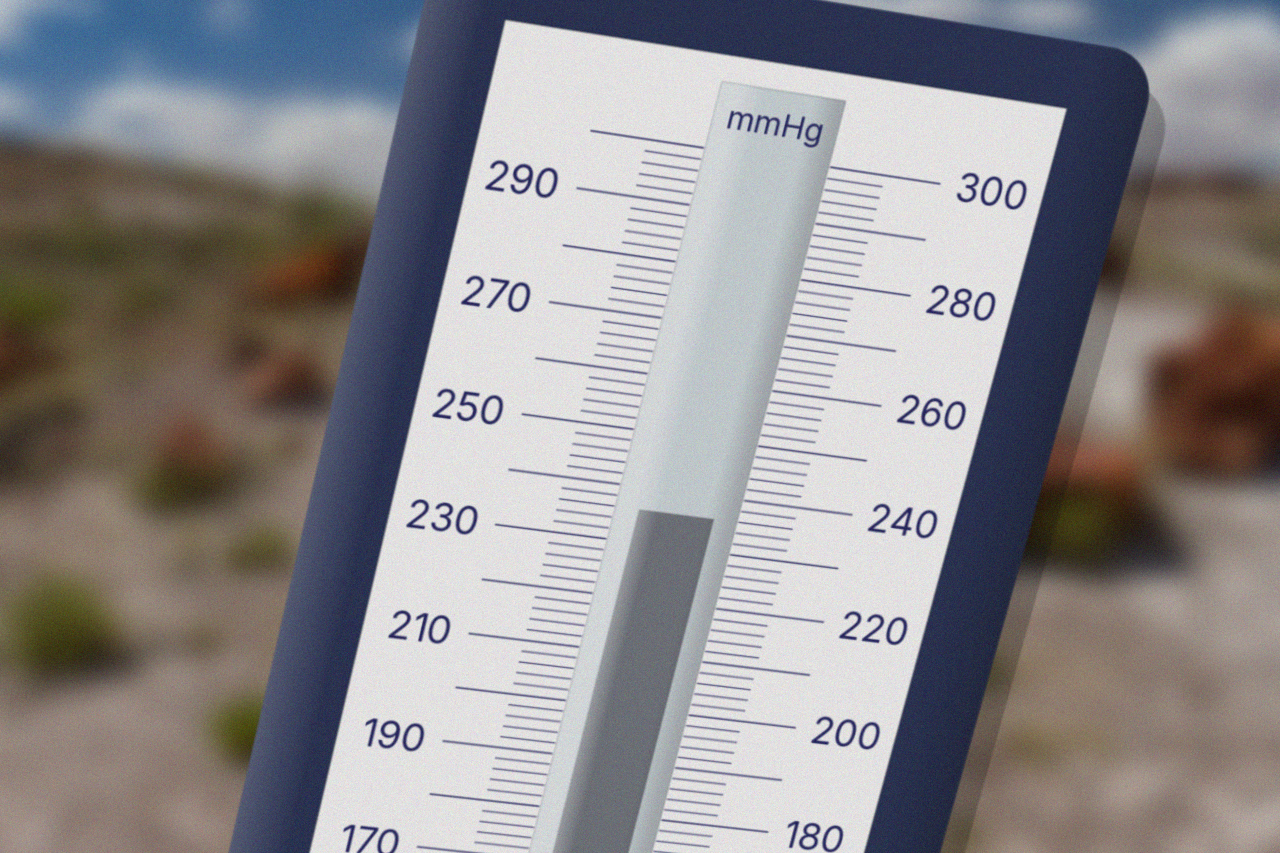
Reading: 236 mmHg
